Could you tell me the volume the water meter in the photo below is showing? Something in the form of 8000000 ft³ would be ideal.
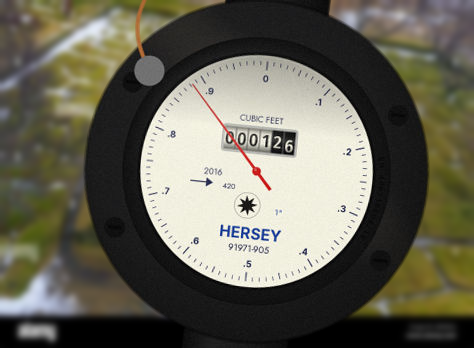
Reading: 125.88 ft³
